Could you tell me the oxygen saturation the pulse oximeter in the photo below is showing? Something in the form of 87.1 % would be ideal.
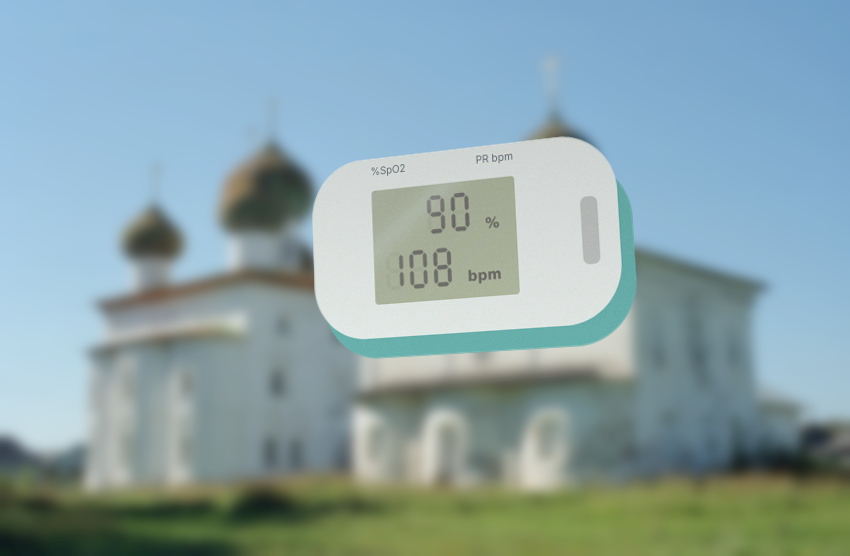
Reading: 90 %
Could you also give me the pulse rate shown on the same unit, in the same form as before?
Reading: 108 bpm
